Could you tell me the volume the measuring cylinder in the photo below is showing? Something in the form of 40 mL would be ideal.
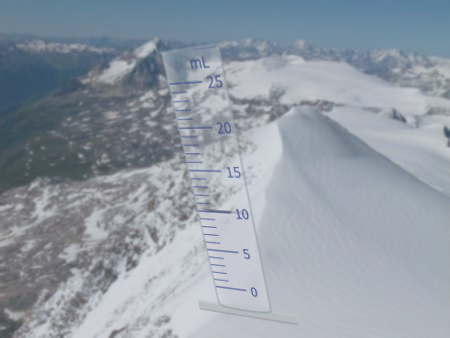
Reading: 10 mL
